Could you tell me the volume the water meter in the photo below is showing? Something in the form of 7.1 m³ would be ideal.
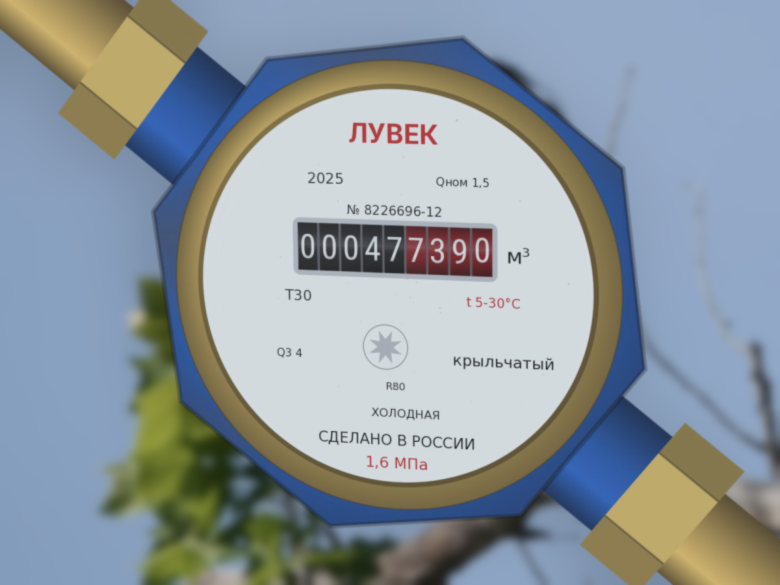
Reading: 47.7390 m³
